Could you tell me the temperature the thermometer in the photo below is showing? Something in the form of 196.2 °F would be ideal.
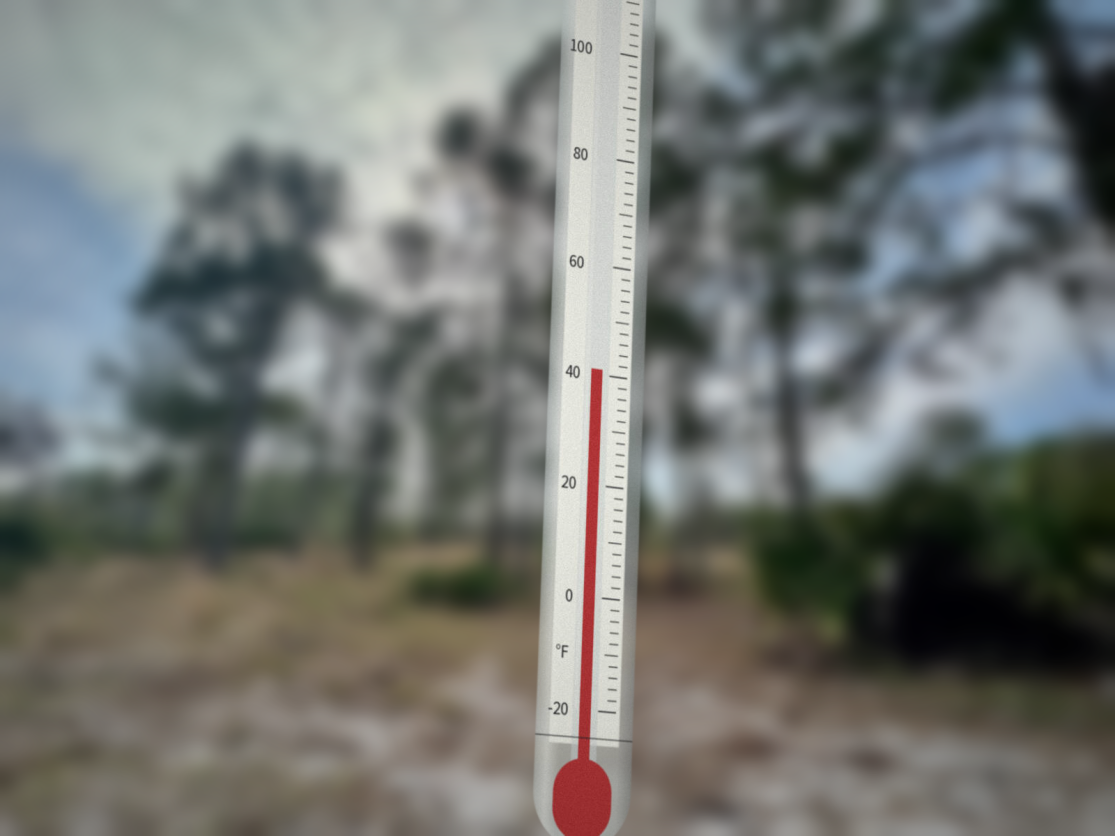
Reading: 41 °F
